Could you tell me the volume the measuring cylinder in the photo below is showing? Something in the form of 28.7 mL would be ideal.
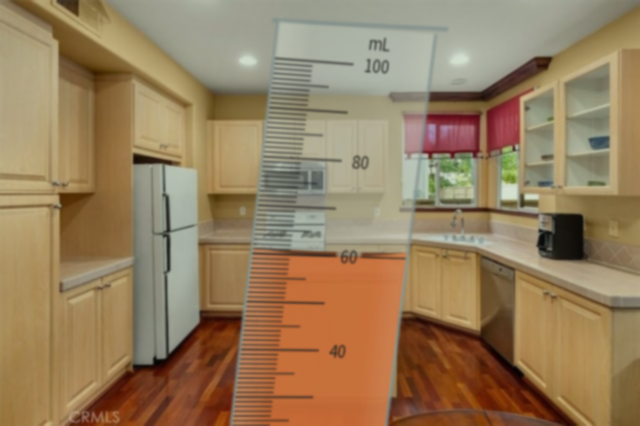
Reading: 60 mL
